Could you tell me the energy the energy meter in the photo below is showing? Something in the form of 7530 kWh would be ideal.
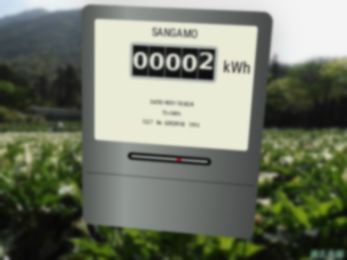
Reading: 2 kWh
